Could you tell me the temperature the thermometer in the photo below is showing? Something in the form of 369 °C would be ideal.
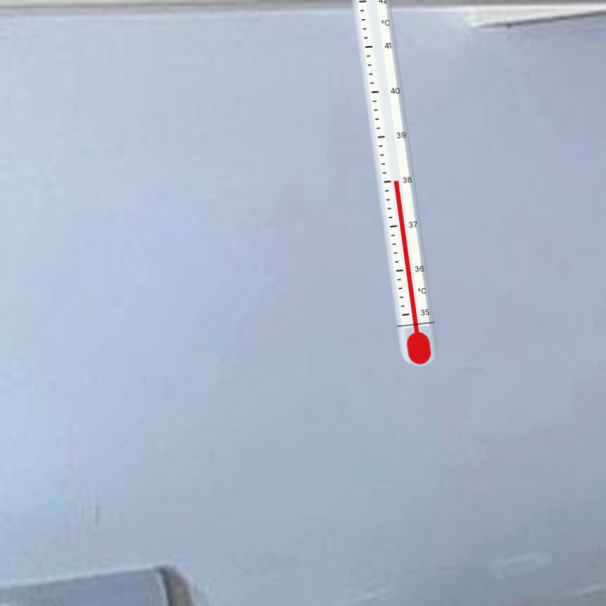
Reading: 38 °C
